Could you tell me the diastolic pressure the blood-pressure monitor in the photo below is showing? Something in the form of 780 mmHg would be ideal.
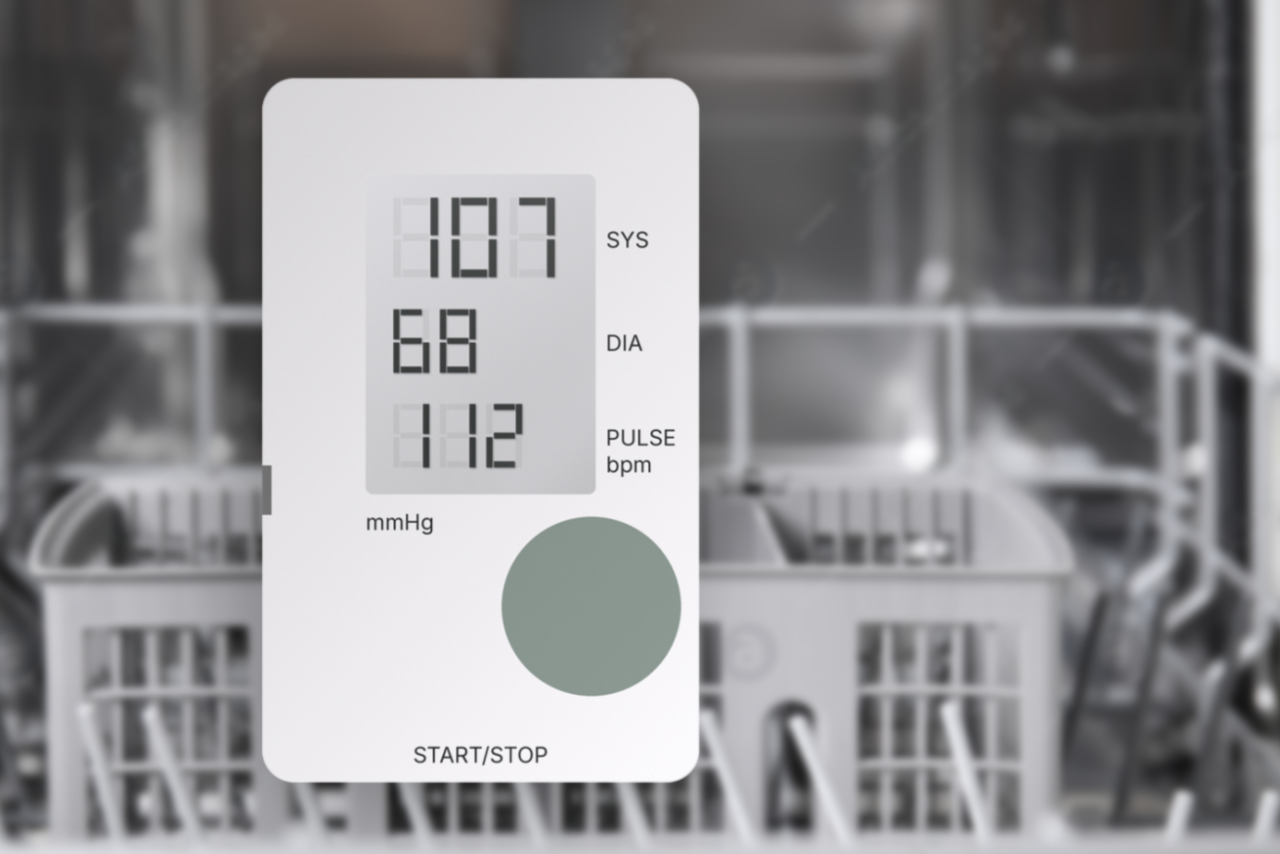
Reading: 68 mmHg
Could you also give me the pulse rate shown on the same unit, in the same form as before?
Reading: 112 bpm
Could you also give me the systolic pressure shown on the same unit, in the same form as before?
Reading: 107 mmHg
